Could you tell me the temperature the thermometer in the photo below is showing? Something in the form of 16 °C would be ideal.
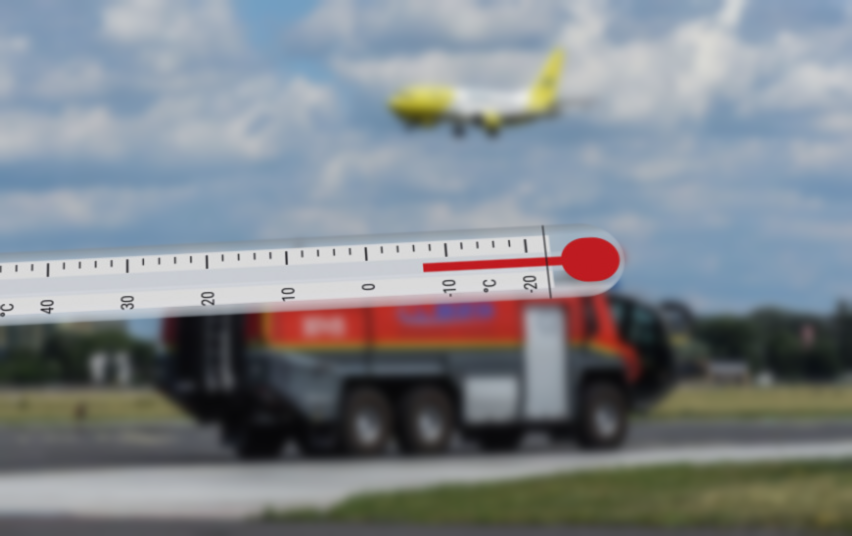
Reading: -7 °C
